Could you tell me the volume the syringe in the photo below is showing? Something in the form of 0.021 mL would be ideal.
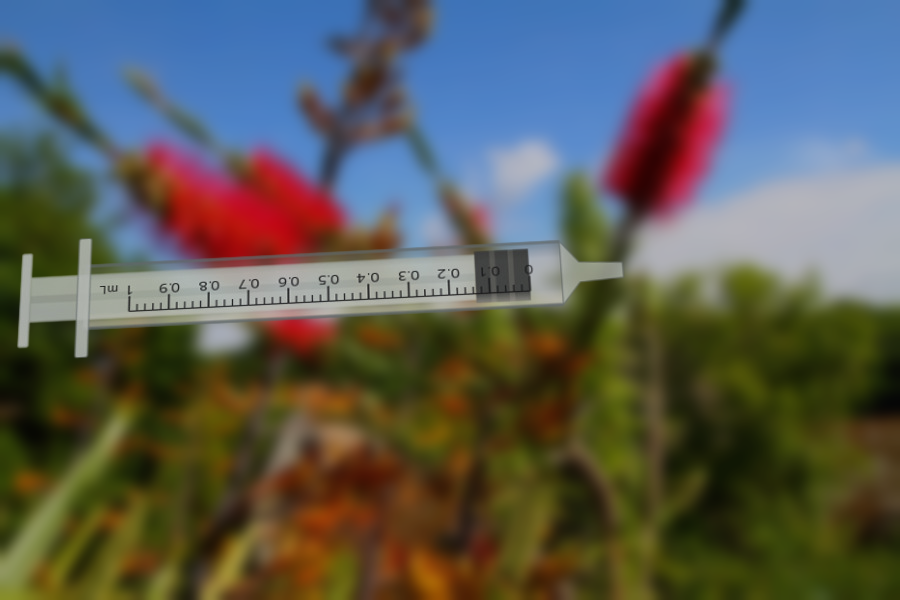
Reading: 0 mL
